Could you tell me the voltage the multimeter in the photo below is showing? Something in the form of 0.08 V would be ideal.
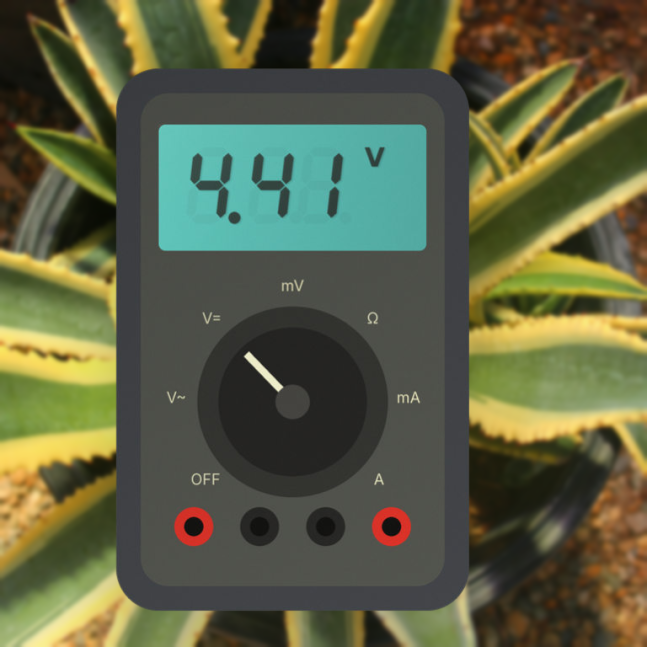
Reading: 4.41 V
